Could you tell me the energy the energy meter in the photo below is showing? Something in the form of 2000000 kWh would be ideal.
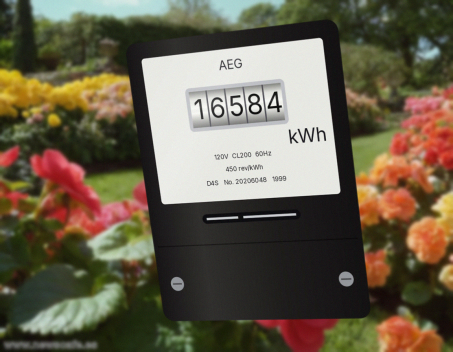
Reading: 16584 kWh
